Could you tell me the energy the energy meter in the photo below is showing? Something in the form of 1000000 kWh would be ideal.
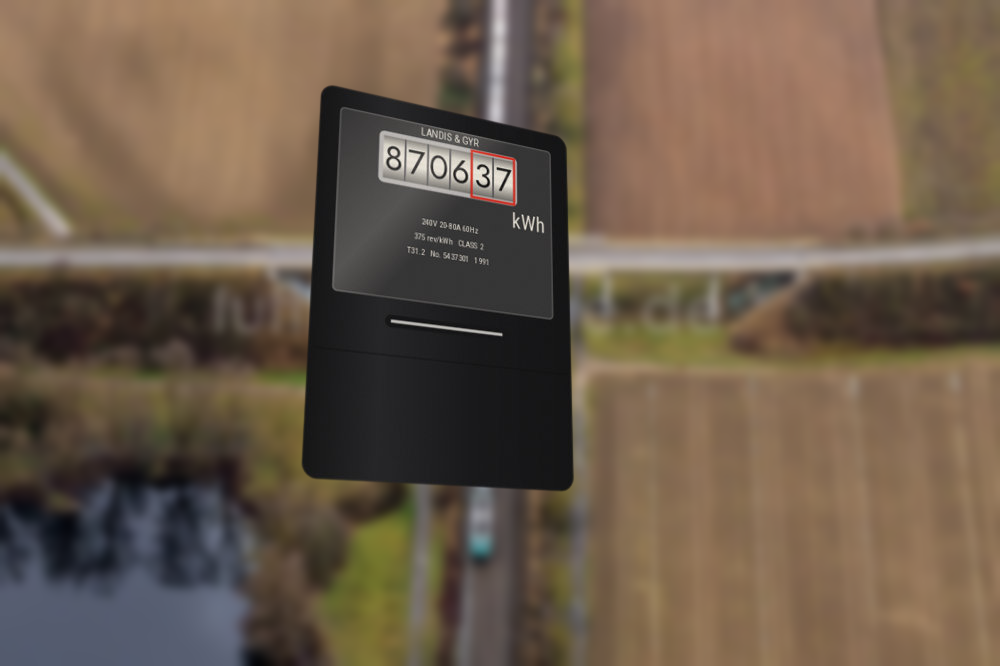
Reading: 8706.37 kWh
